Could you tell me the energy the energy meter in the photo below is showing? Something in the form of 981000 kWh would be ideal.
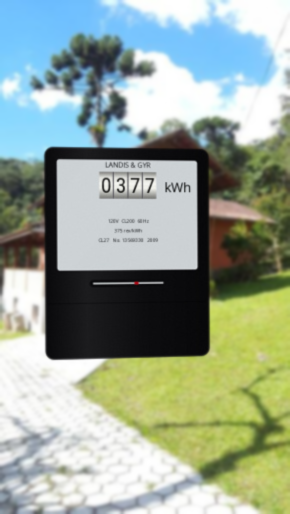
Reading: 377 kWh
